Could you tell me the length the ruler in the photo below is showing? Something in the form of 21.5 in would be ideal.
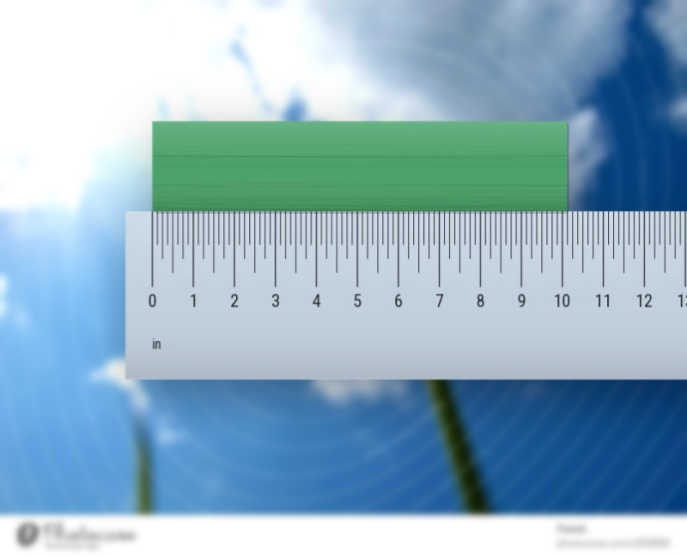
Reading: 10.125 in
